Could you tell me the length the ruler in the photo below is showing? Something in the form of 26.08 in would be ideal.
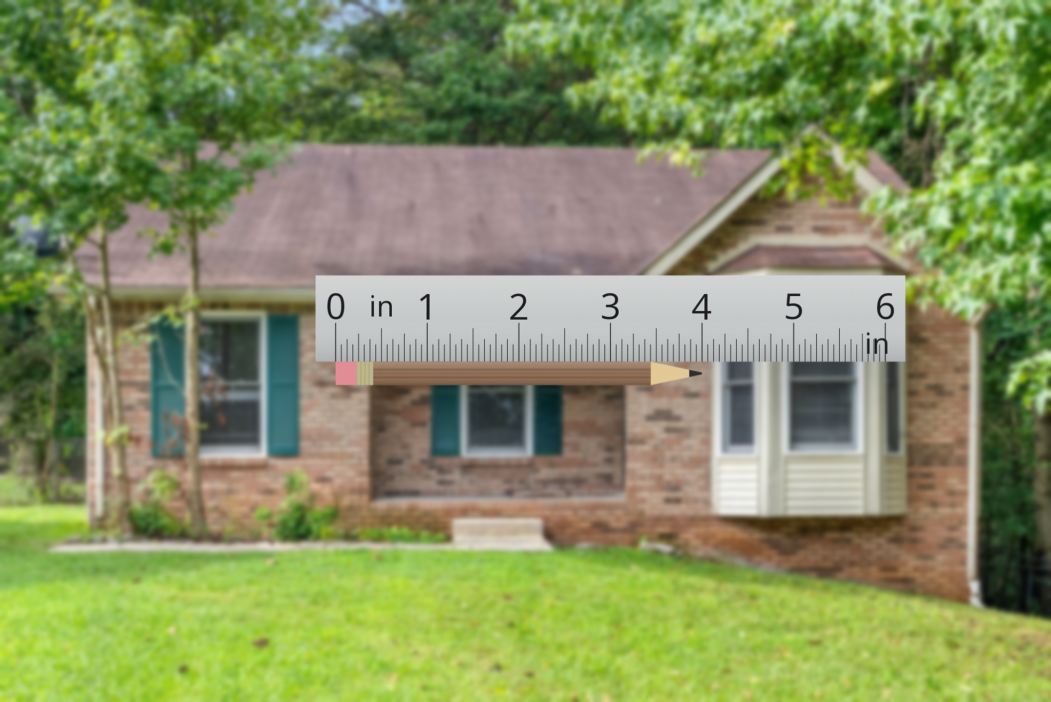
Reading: 4 in
